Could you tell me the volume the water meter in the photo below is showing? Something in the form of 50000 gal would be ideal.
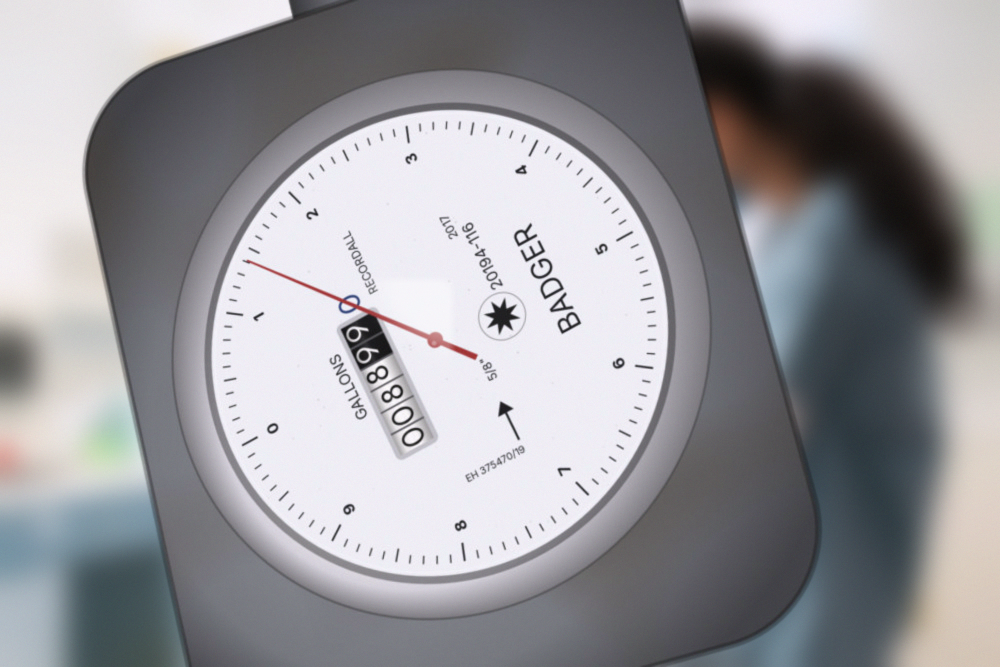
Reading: 88991.4 gal
